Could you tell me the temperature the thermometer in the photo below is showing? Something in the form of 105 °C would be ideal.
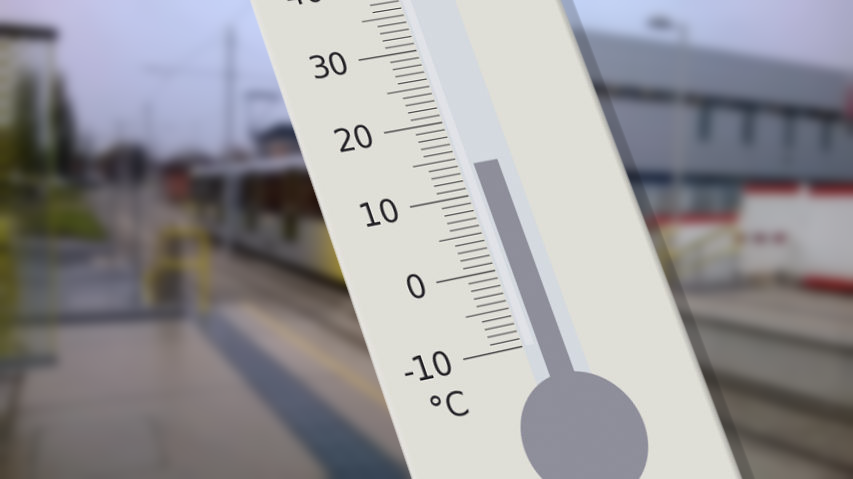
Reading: 14 °C
